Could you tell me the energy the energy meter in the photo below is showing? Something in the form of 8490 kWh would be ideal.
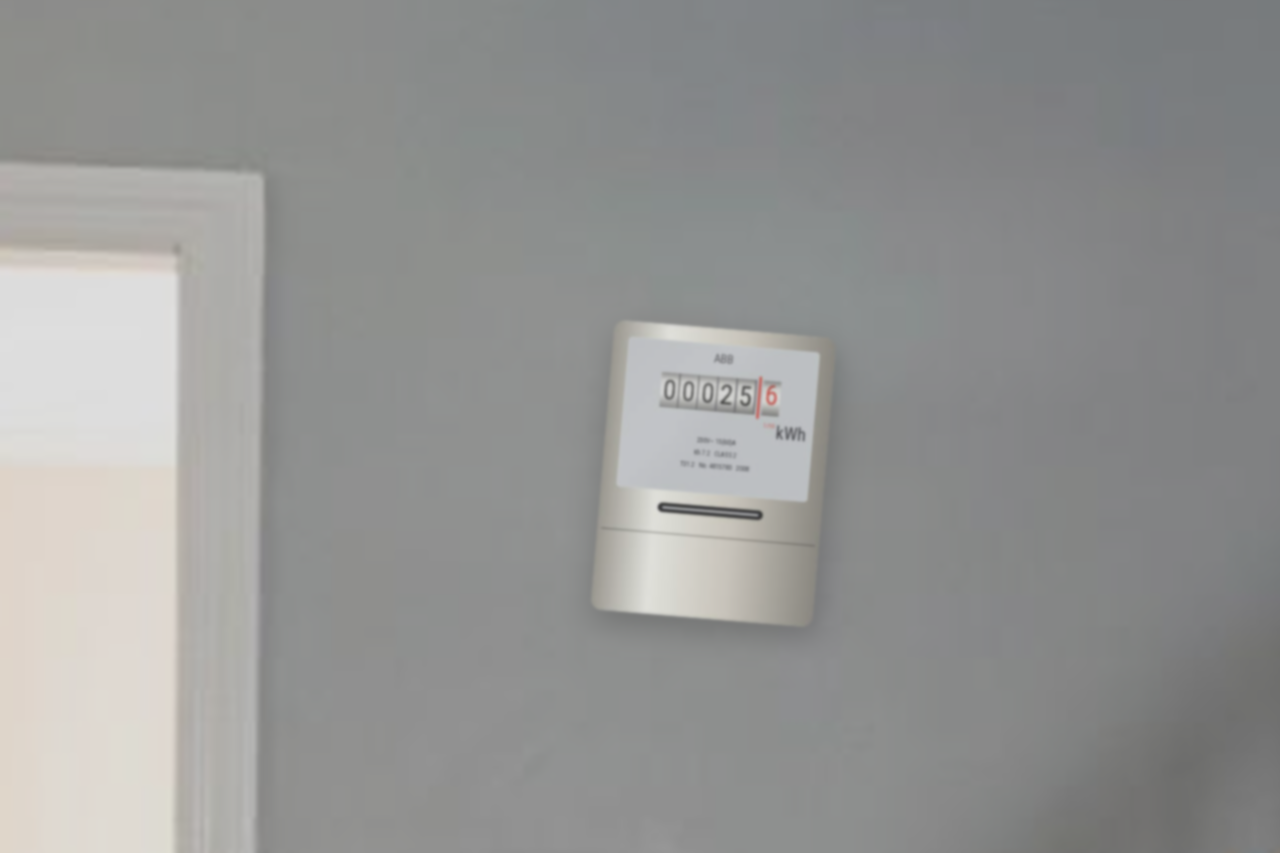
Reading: 25.6 kWh
